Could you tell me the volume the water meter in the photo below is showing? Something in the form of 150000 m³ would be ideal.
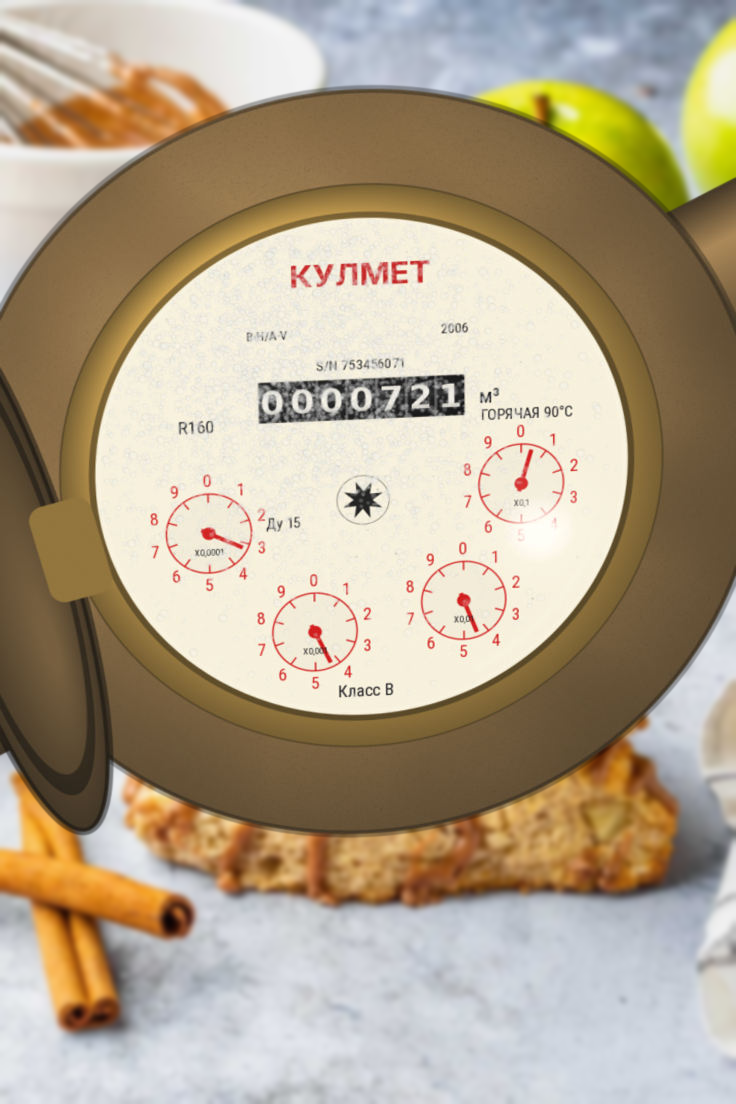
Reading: 721.0443 m³
